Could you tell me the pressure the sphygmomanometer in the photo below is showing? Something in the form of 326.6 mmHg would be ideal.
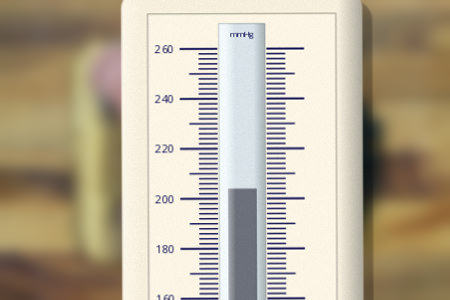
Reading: 204 mmHg
